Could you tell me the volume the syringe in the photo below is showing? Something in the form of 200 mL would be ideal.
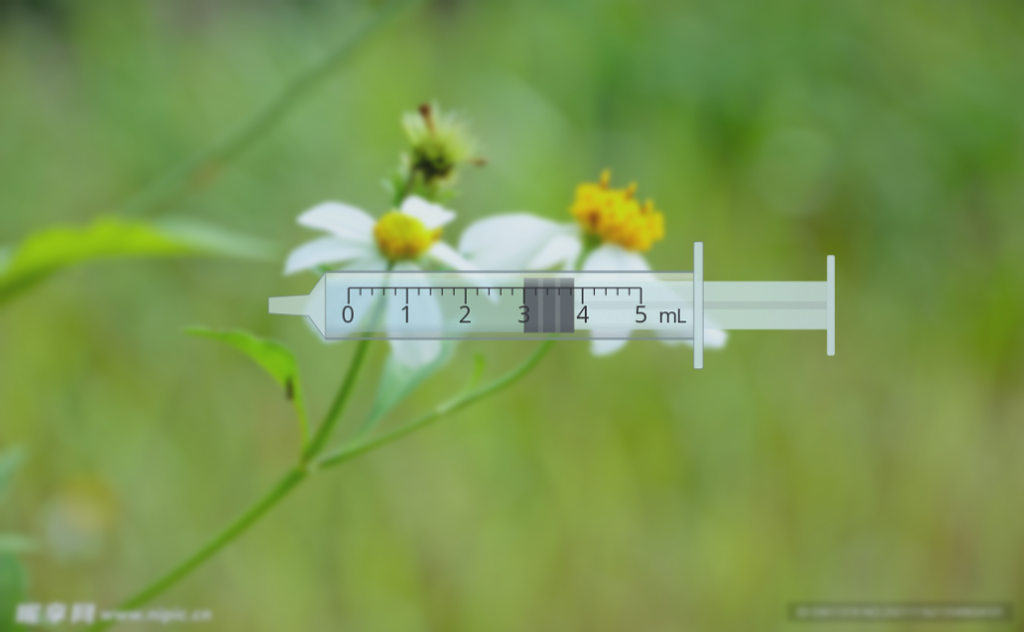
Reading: 3 mL
